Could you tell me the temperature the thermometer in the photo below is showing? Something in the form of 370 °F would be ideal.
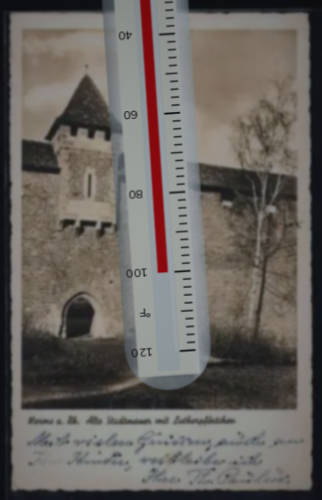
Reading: 100 °F
